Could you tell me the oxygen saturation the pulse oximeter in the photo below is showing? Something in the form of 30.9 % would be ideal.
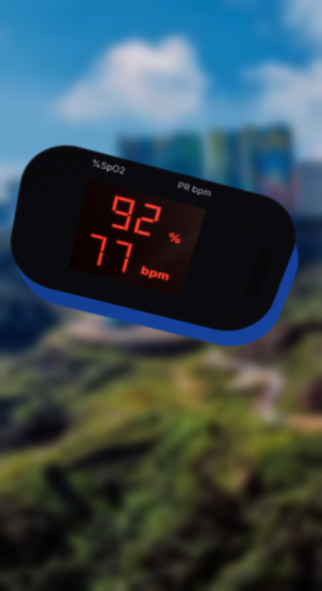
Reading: 92 %
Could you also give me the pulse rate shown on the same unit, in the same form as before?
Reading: 77 bpm
